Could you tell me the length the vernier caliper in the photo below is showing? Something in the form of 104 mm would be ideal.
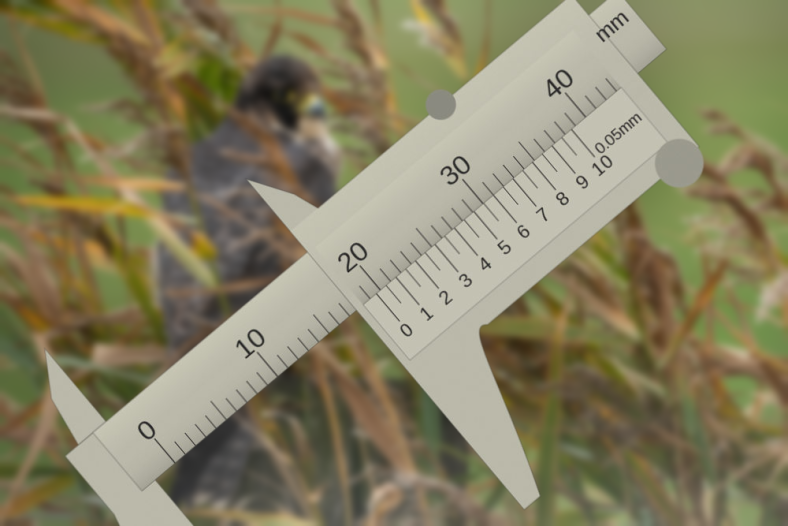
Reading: 19.6 mm
